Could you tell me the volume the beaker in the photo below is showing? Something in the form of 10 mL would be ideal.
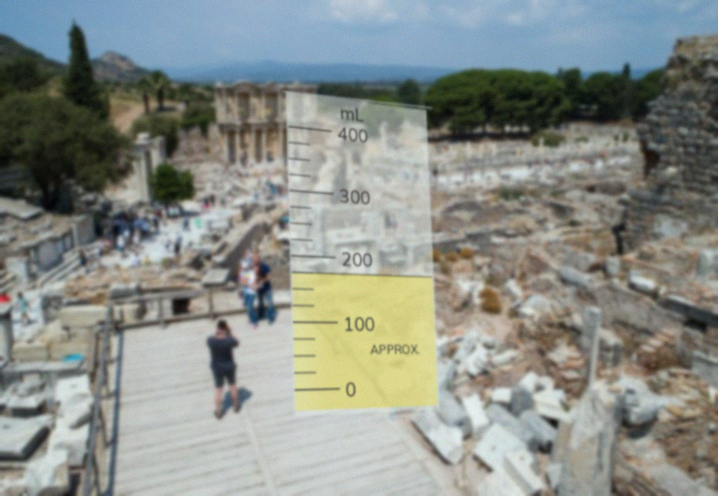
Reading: 175 mL
